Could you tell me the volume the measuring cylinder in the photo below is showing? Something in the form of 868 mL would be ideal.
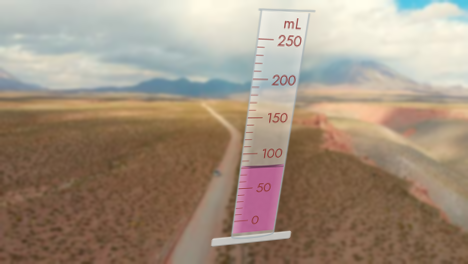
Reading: 80 mL
